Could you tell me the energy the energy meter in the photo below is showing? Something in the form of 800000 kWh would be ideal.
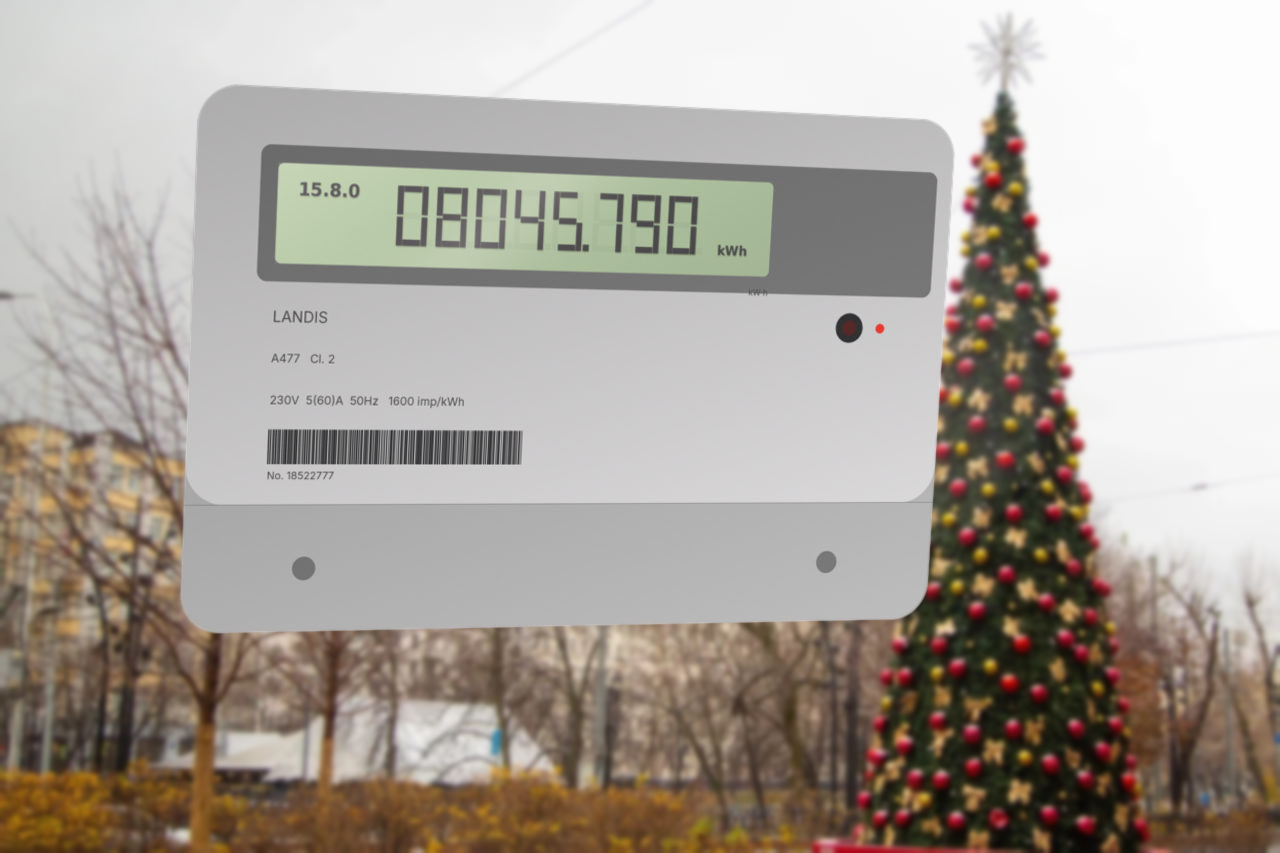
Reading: 8045.790 kWh
